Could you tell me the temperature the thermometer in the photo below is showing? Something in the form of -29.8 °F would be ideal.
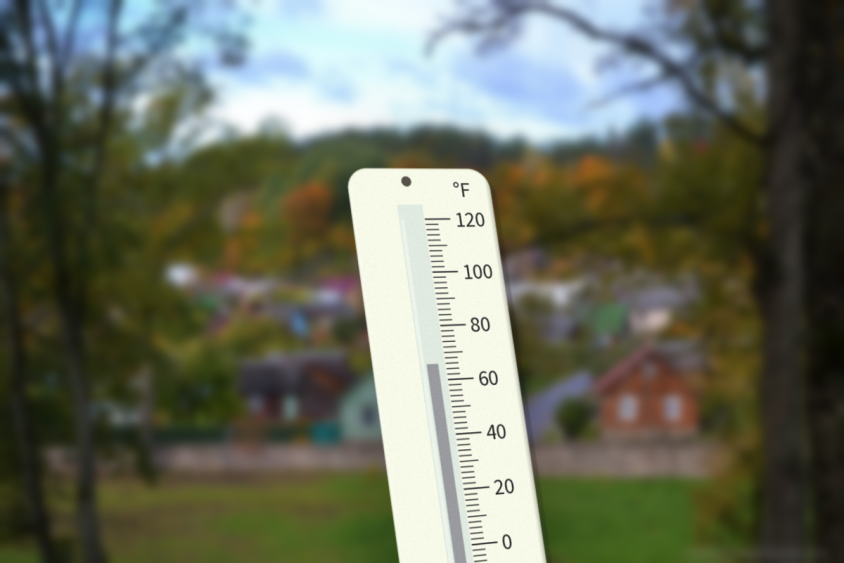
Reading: 66 °F
